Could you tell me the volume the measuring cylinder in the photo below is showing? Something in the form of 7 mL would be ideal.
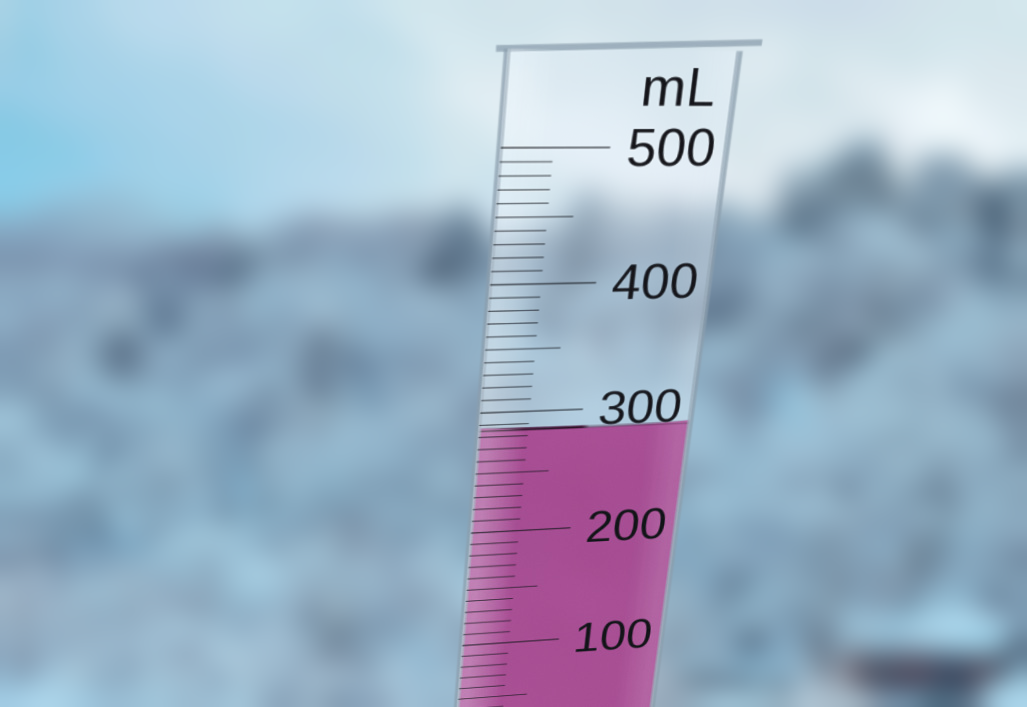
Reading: 285 mL
